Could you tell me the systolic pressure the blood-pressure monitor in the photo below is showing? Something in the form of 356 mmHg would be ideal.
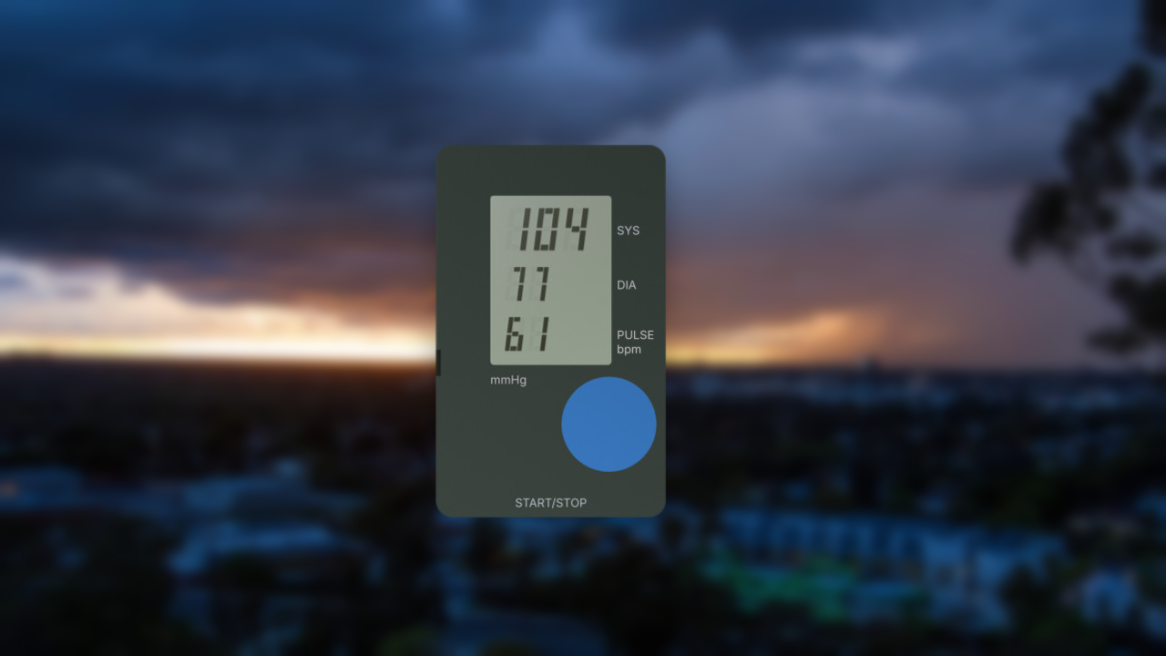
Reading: 104 mmHg
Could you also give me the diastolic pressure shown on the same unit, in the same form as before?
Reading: 77 mmHg
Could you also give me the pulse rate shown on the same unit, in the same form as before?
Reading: 61 bpm
